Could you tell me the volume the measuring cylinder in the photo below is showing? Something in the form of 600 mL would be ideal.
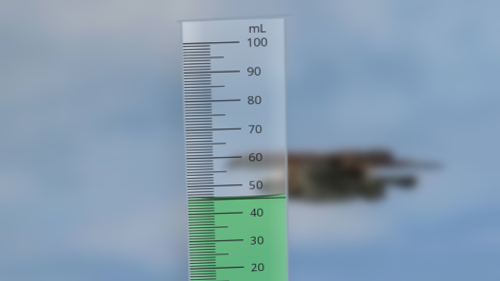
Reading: 45 mL
